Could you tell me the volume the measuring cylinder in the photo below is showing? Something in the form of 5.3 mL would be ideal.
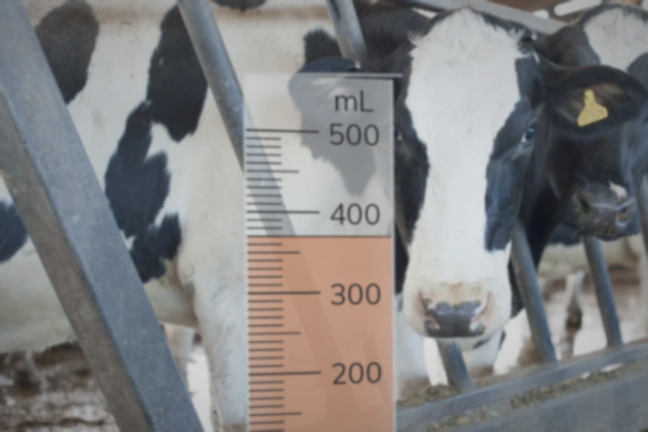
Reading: 370 mL
